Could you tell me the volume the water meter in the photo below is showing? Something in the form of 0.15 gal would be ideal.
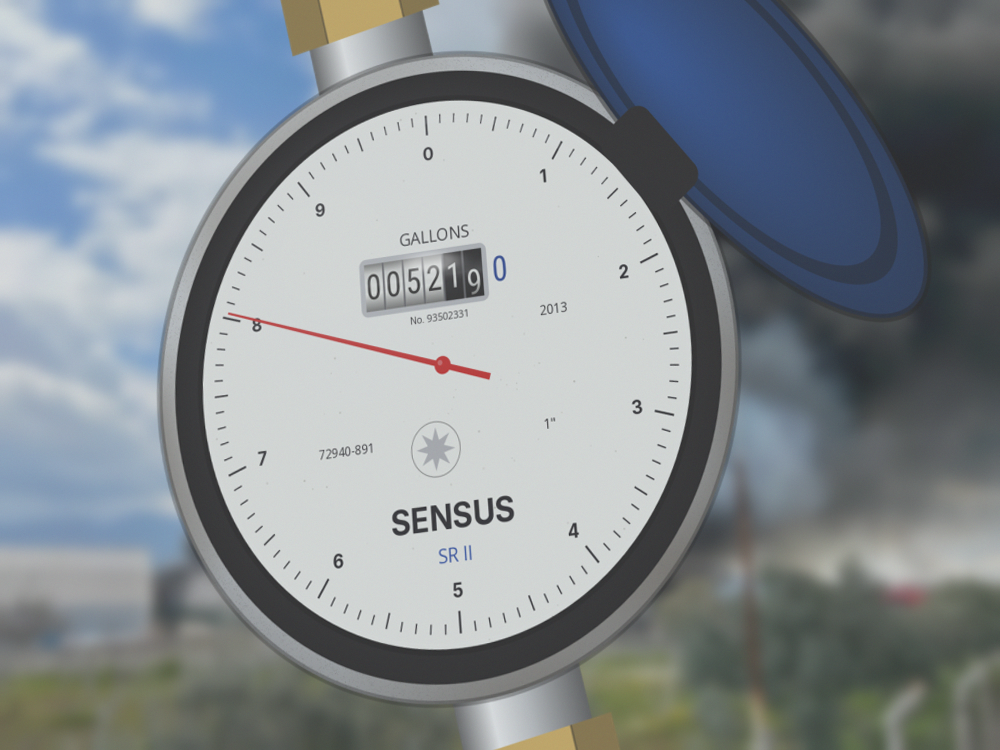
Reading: 52188.0 gal
